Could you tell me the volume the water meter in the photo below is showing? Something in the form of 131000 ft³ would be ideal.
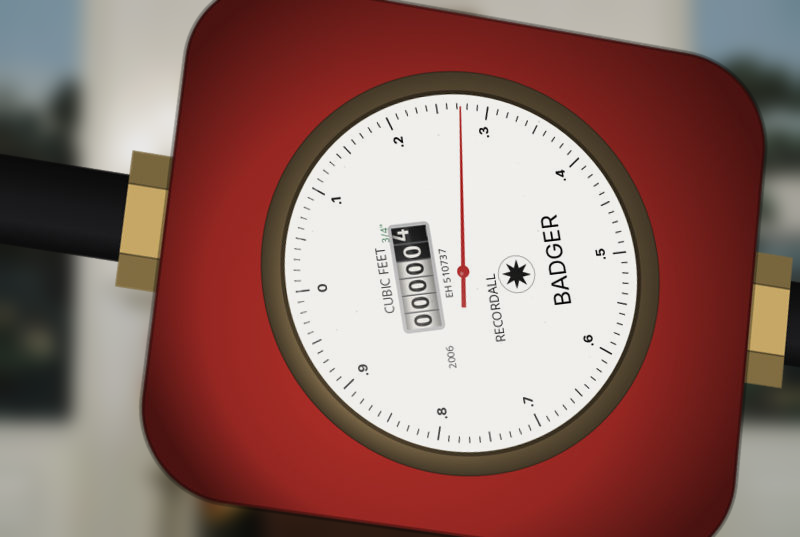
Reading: 4.27 ft³
